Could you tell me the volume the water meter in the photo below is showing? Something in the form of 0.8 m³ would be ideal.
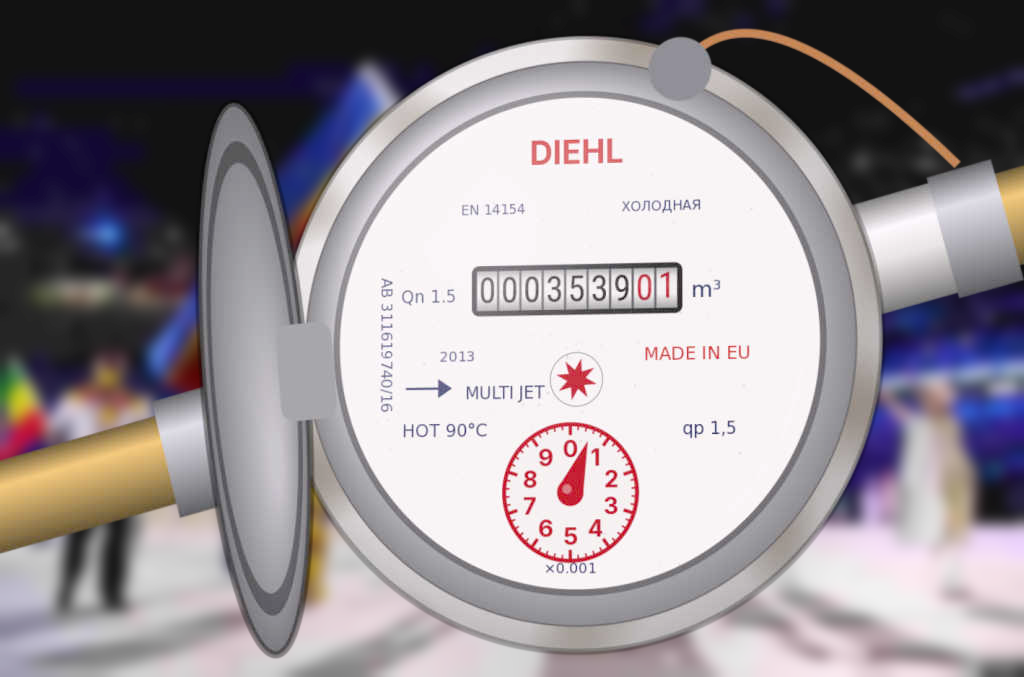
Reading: 3539.010 m³
